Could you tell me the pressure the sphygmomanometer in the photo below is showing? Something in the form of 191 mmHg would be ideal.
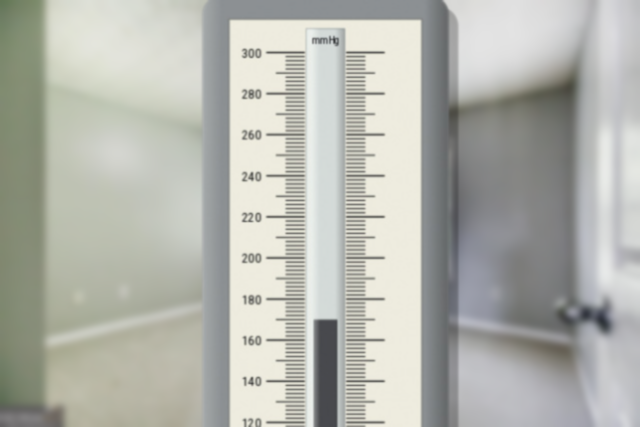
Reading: 170 mmHg
